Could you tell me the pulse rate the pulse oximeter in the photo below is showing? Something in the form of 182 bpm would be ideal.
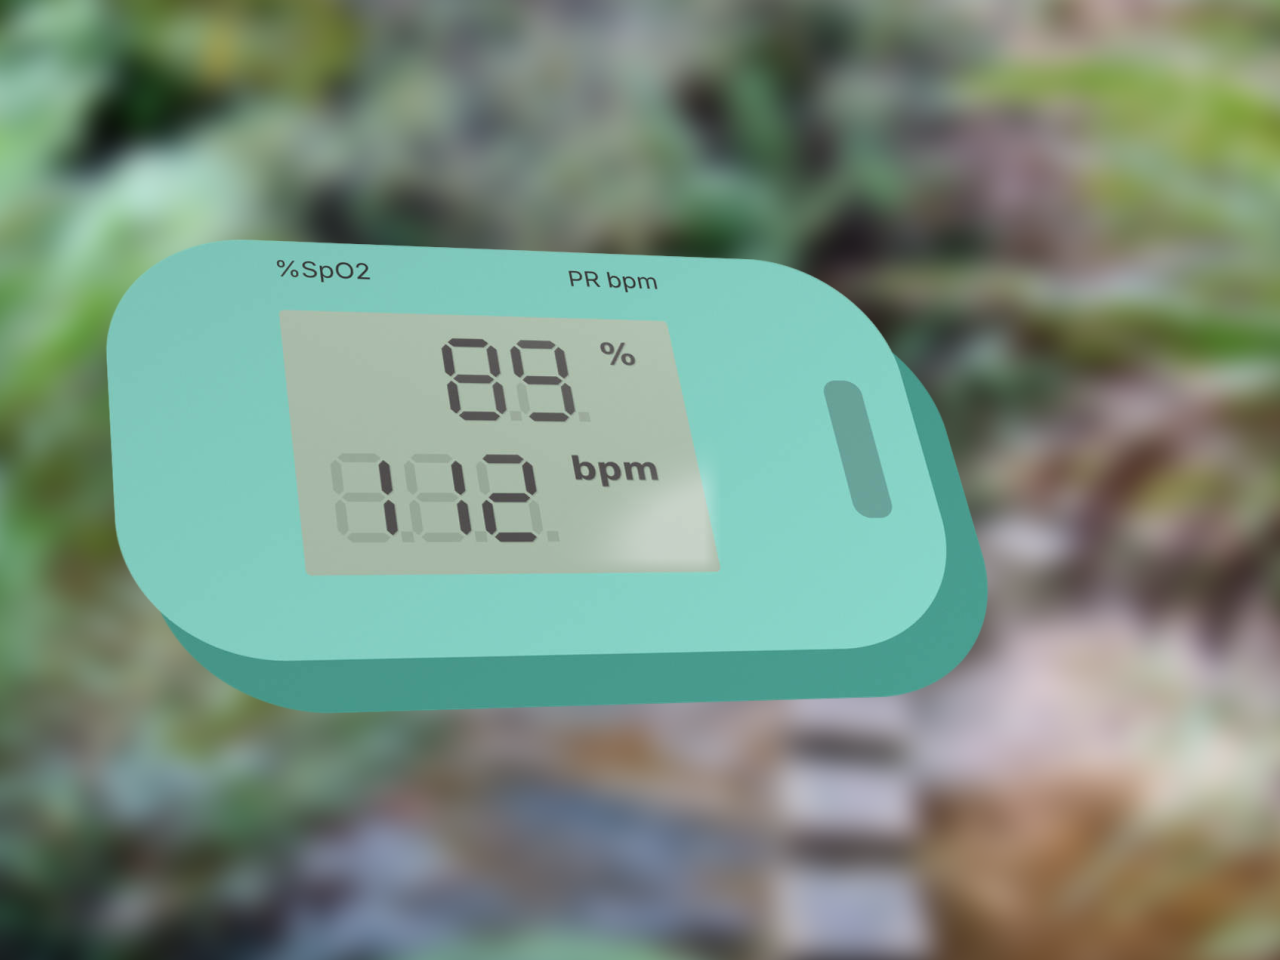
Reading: 112 bpm
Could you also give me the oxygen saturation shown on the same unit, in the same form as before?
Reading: 89 %
